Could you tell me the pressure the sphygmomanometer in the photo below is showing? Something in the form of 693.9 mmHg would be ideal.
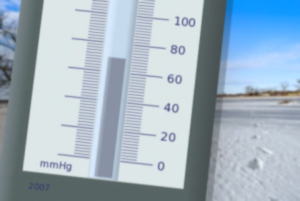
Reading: 70 mmHg
